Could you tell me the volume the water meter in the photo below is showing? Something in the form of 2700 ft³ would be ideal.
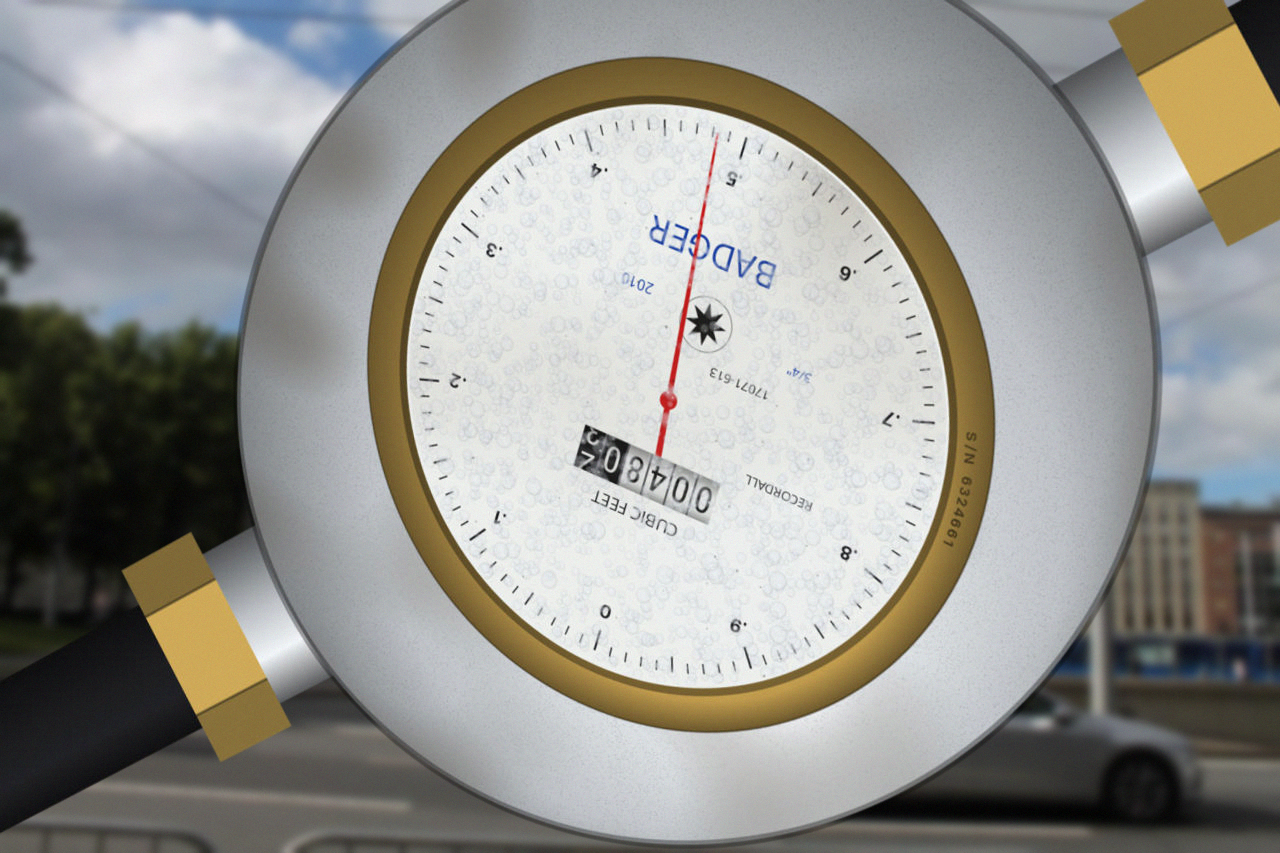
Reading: 4802.48 ft³
